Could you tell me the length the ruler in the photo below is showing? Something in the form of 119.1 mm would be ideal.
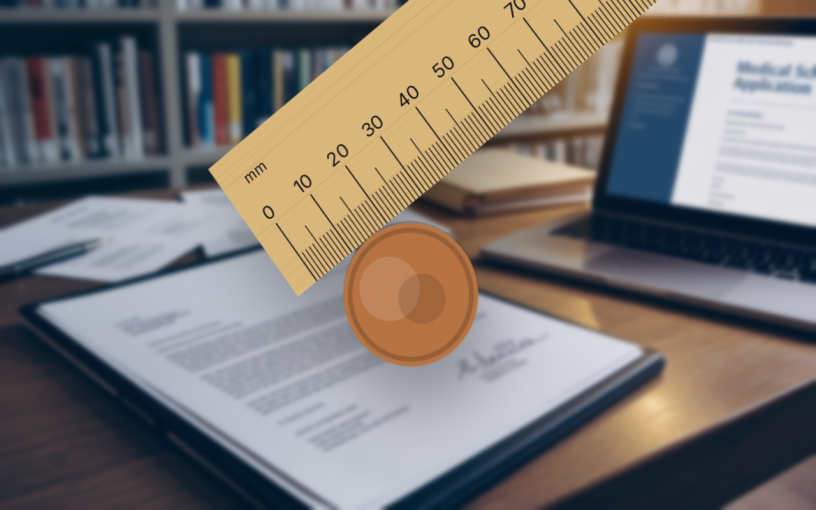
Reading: 30 mm
